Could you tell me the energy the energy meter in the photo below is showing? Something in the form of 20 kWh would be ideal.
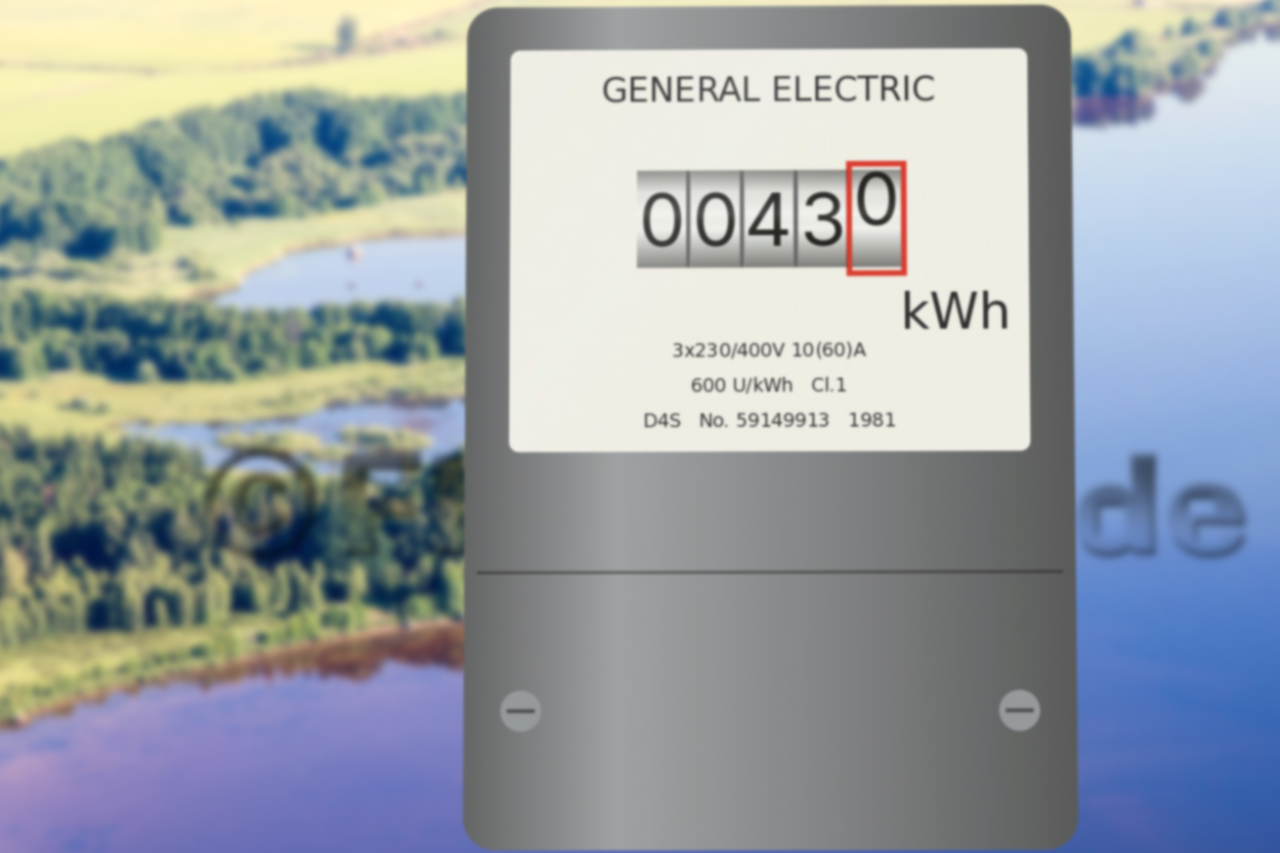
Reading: 43.0 kWh
